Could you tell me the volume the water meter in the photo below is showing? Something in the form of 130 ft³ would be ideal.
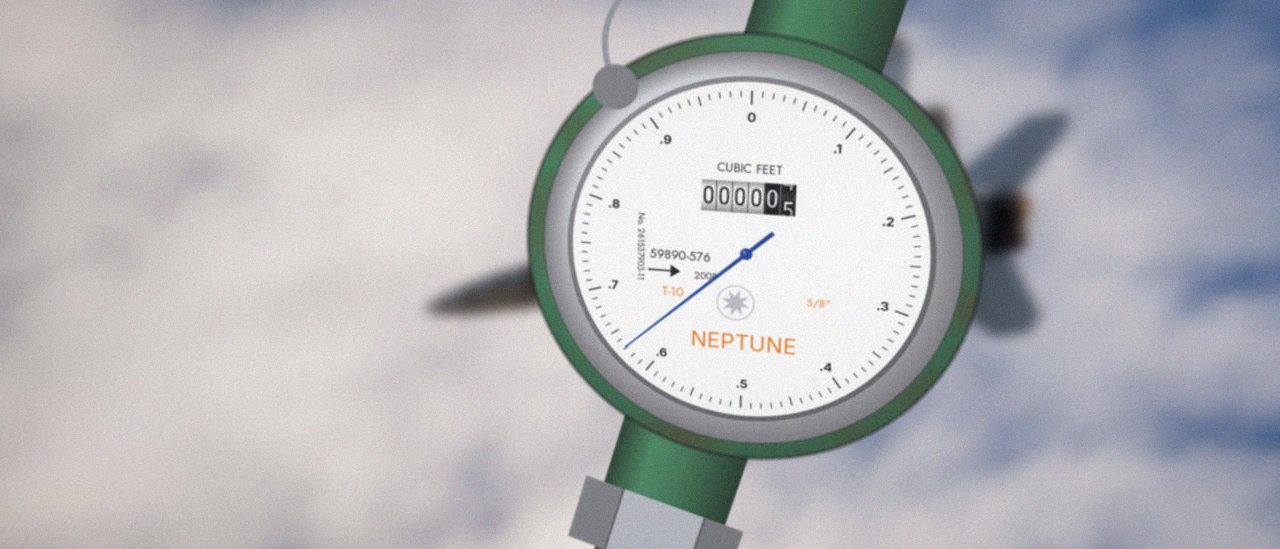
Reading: 4.63 ft³
